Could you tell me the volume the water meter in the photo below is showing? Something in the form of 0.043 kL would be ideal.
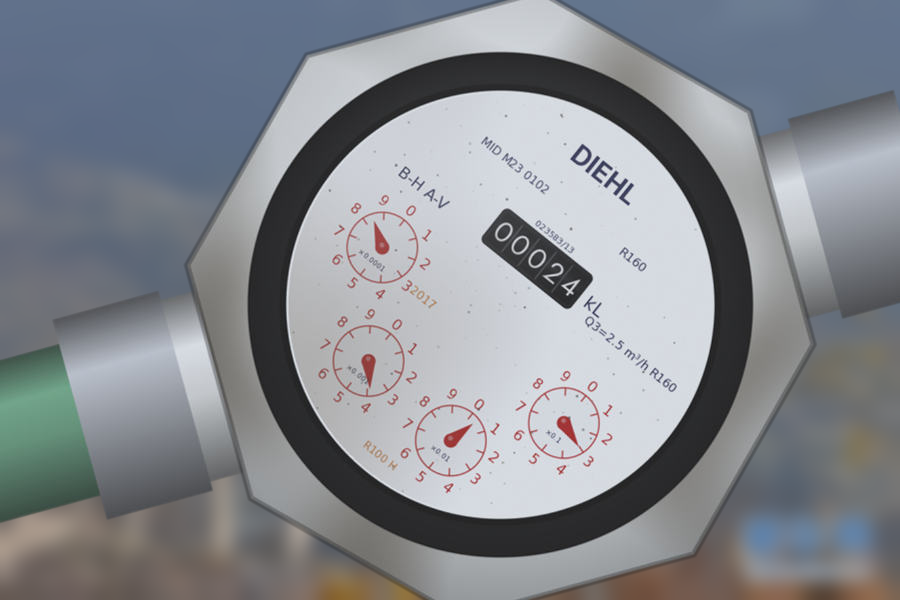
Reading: 24.3038 kL
